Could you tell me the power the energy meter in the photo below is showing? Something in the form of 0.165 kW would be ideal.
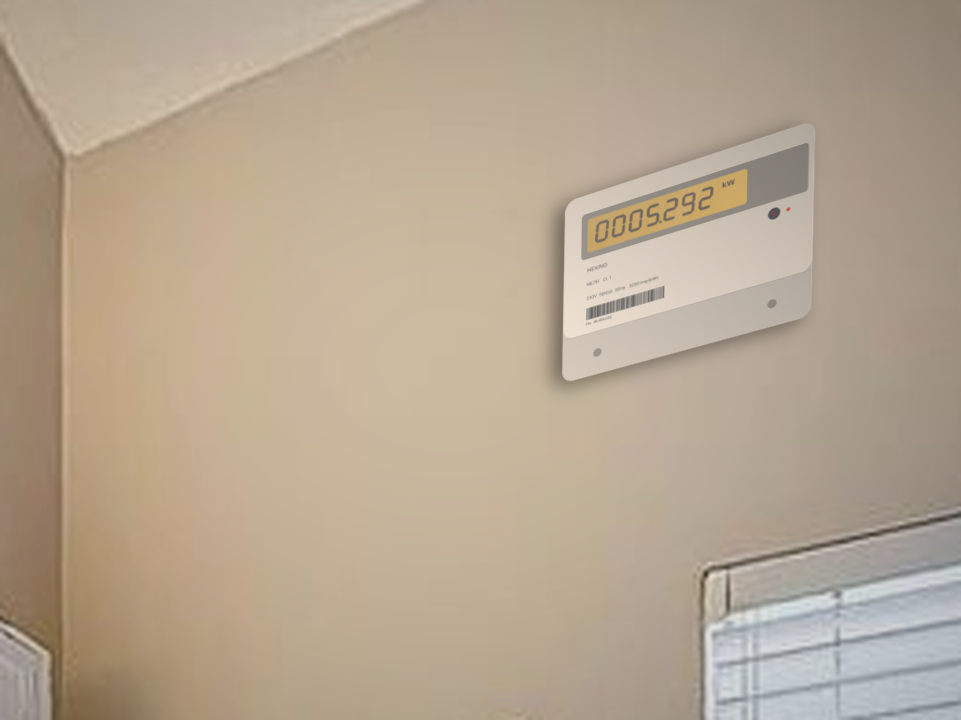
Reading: 5.292 kW
